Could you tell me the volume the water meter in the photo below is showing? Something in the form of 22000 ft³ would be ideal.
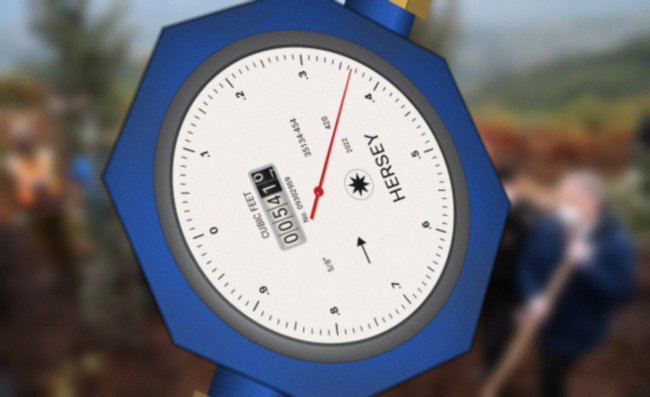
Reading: 5416.36 ft³
